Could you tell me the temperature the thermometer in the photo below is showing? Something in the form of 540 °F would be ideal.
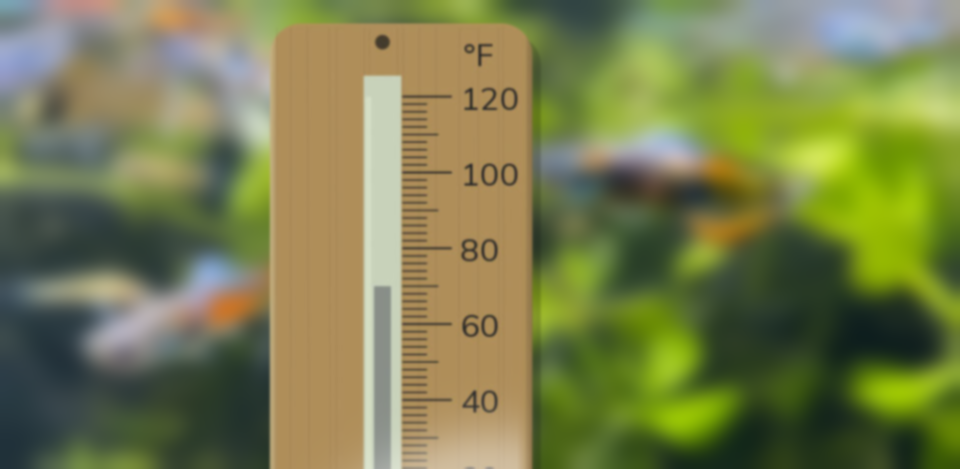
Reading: 70 °F
